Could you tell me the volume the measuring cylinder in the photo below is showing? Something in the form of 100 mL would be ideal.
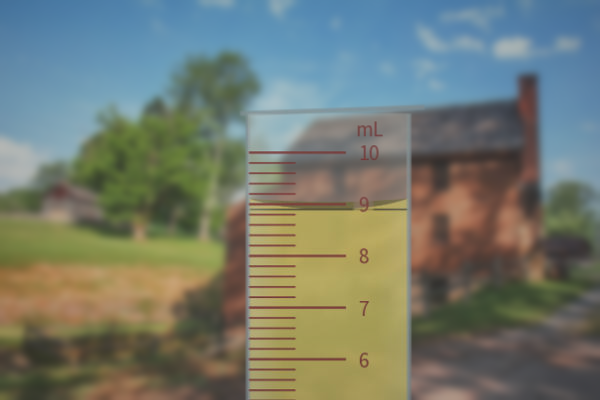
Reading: 8.9 mL
